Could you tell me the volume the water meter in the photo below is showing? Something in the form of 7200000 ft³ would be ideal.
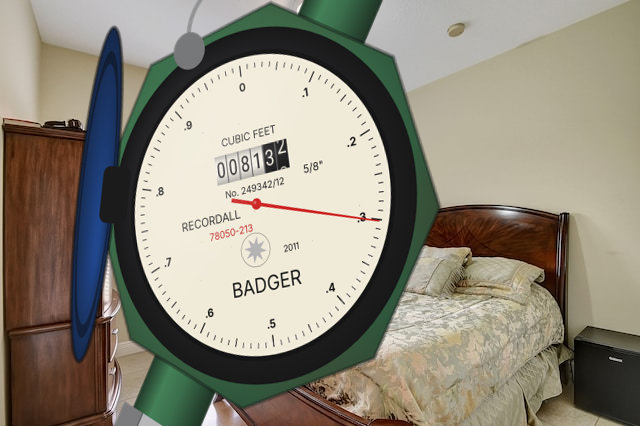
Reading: 8132.30 ft³
